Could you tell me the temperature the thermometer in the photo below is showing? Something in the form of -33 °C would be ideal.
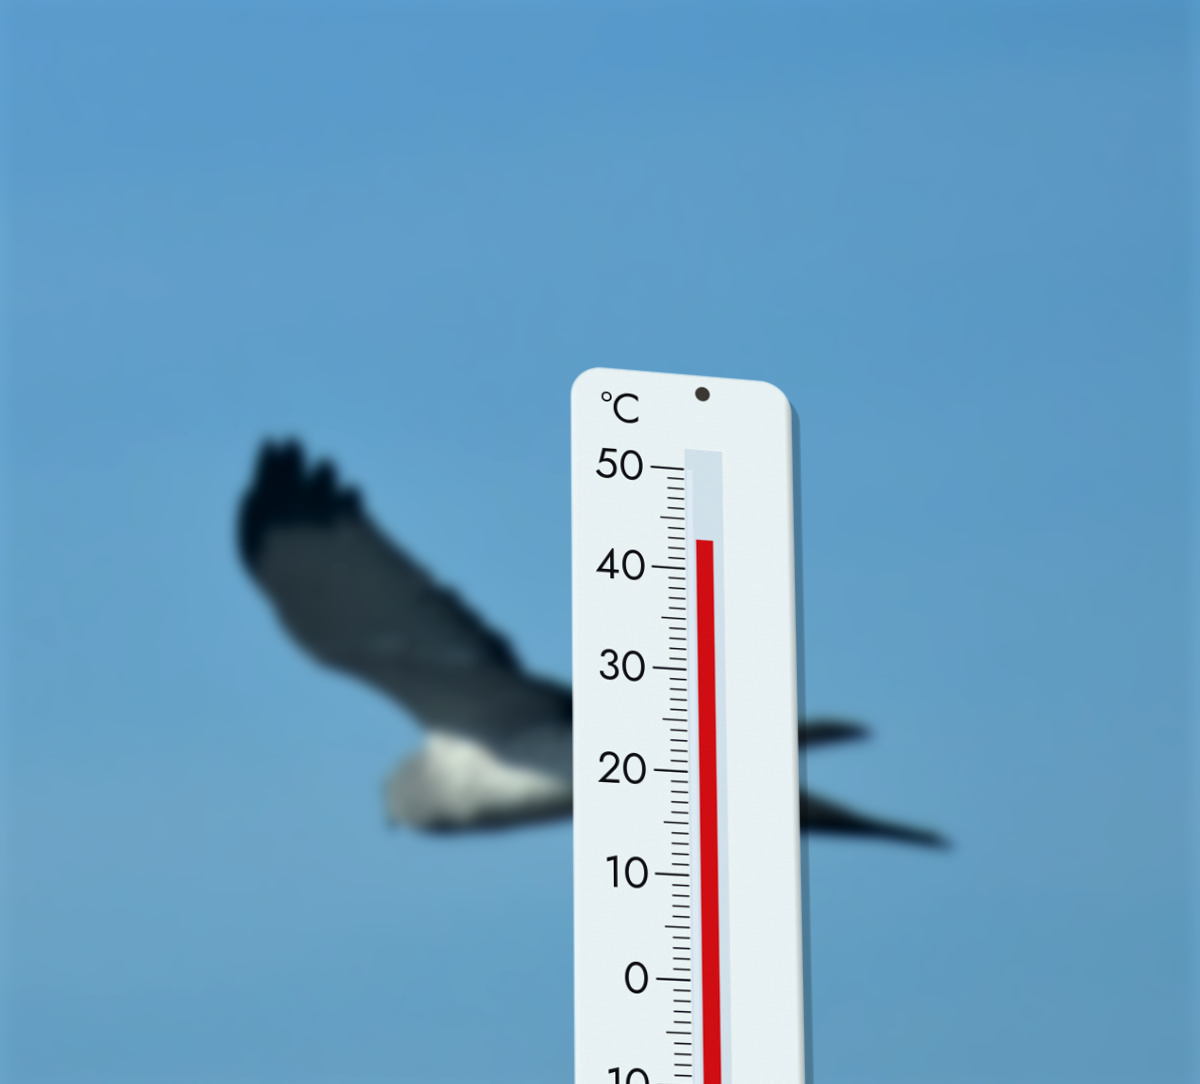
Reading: 43 °C
